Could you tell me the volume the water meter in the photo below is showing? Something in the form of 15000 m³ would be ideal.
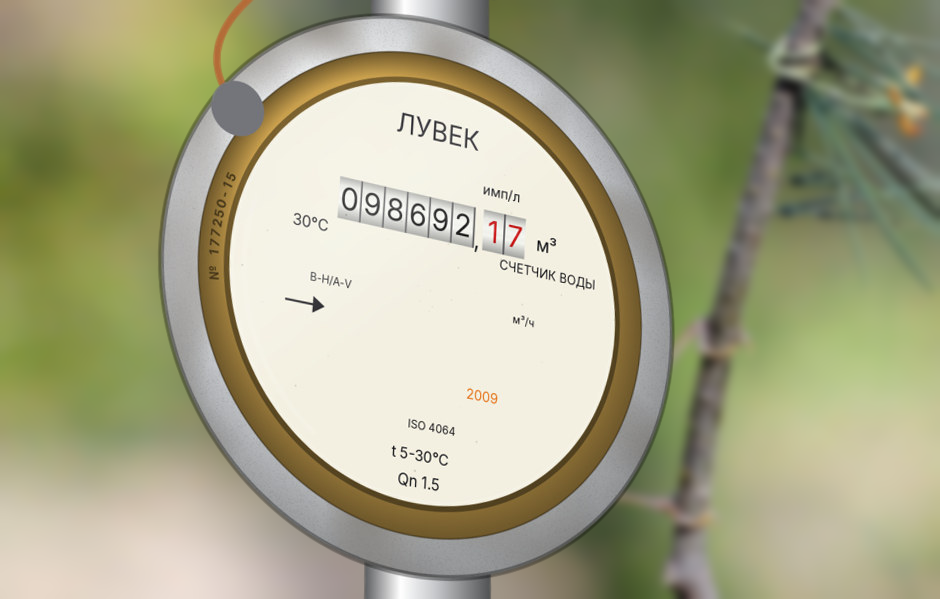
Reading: 98692.17 m³
